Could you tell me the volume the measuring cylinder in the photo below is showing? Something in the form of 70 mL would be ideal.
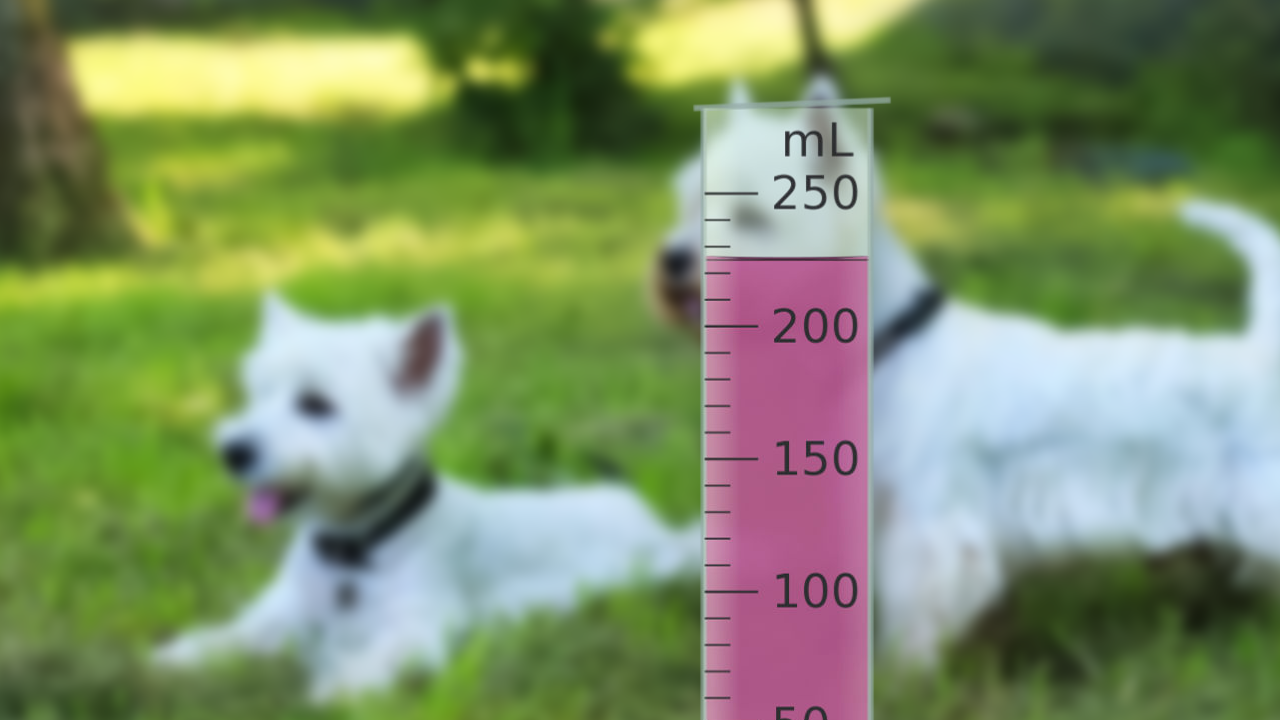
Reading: 225 mL
